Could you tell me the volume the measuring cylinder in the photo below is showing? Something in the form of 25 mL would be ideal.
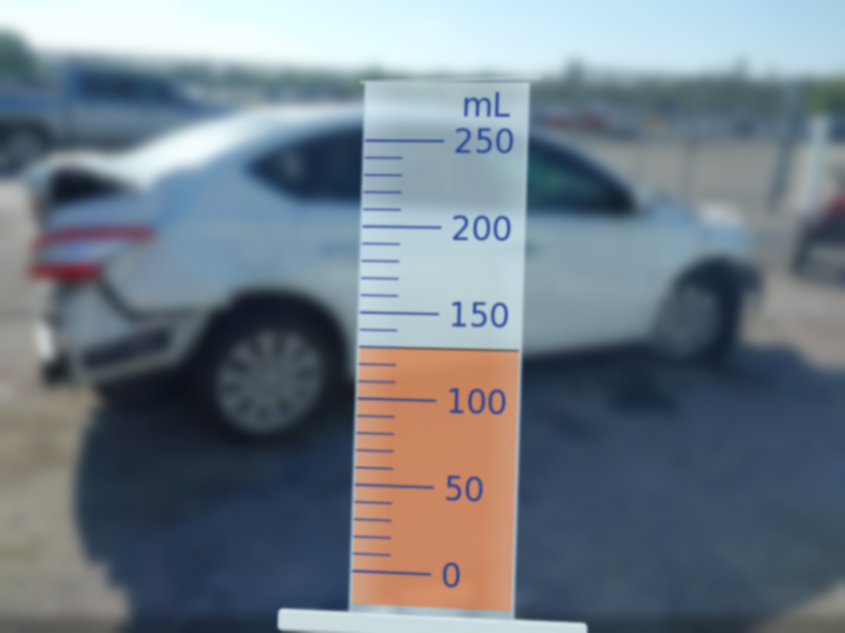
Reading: 130 mL
